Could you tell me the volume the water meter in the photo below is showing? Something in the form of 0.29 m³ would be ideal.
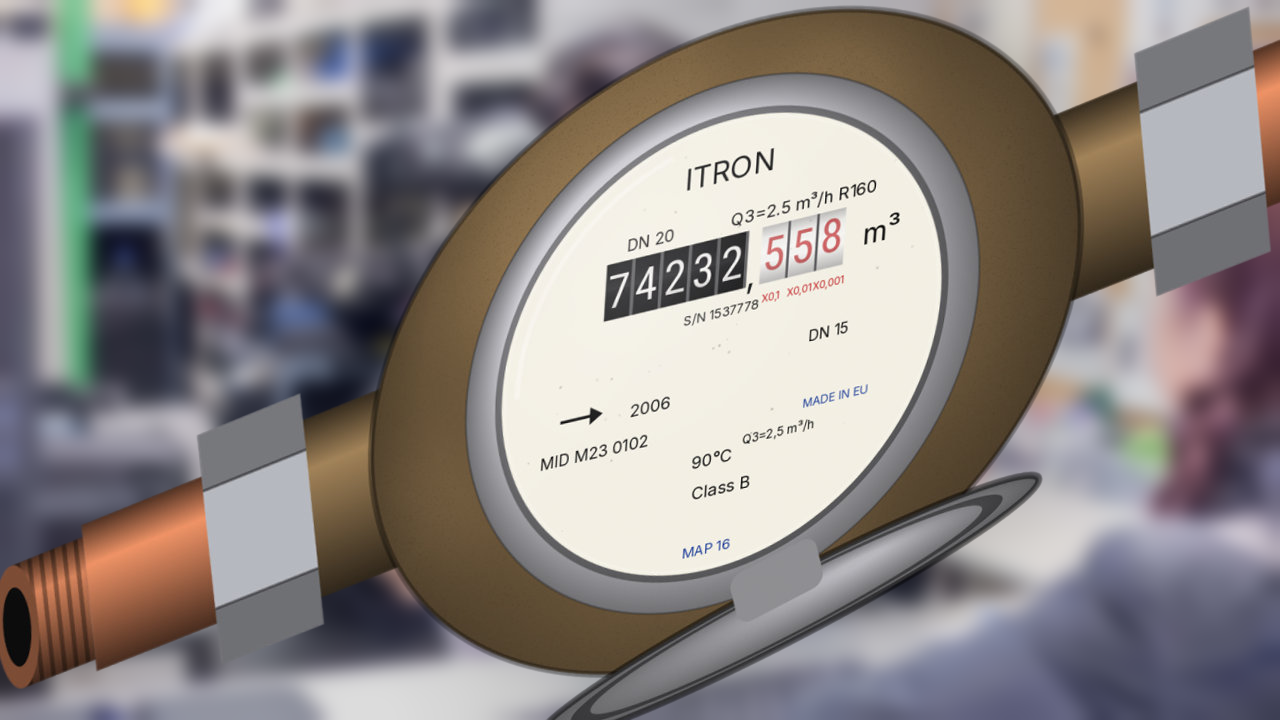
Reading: 74232.558 m³
